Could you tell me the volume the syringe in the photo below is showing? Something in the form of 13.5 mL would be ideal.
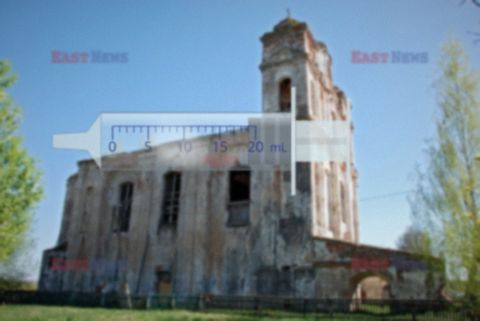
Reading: 19 mL
